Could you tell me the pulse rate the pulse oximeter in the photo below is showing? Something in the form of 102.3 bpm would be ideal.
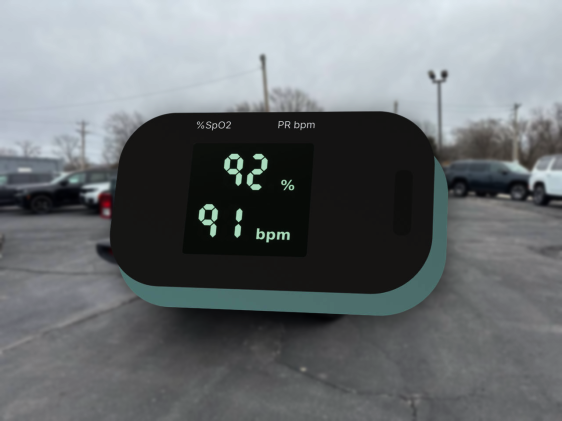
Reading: 91 bpm
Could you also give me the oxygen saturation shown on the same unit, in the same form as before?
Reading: 92 %
